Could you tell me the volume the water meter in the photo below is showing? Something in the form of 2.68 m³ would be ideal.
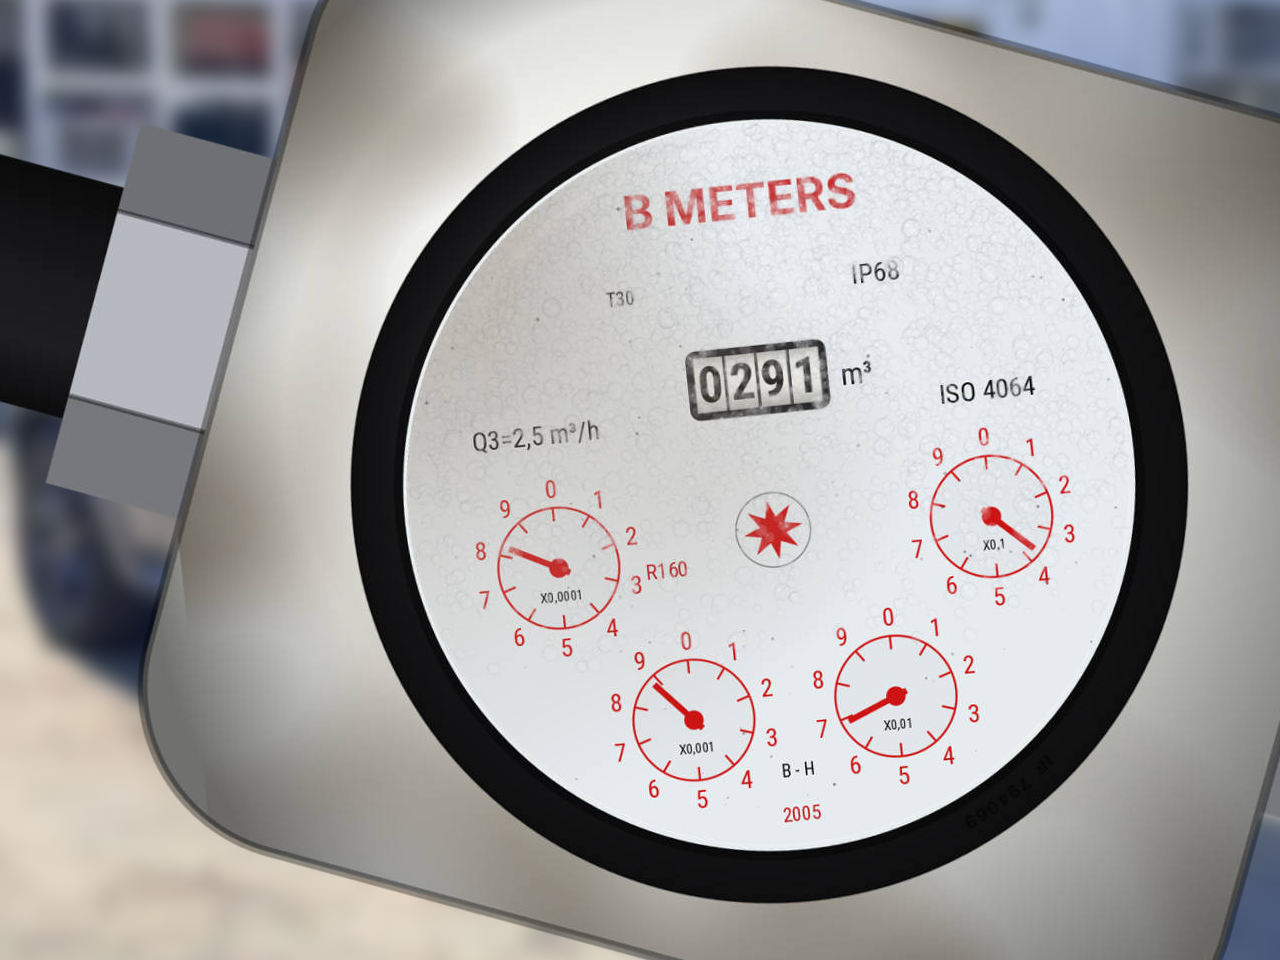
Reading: 291.3688 m³
